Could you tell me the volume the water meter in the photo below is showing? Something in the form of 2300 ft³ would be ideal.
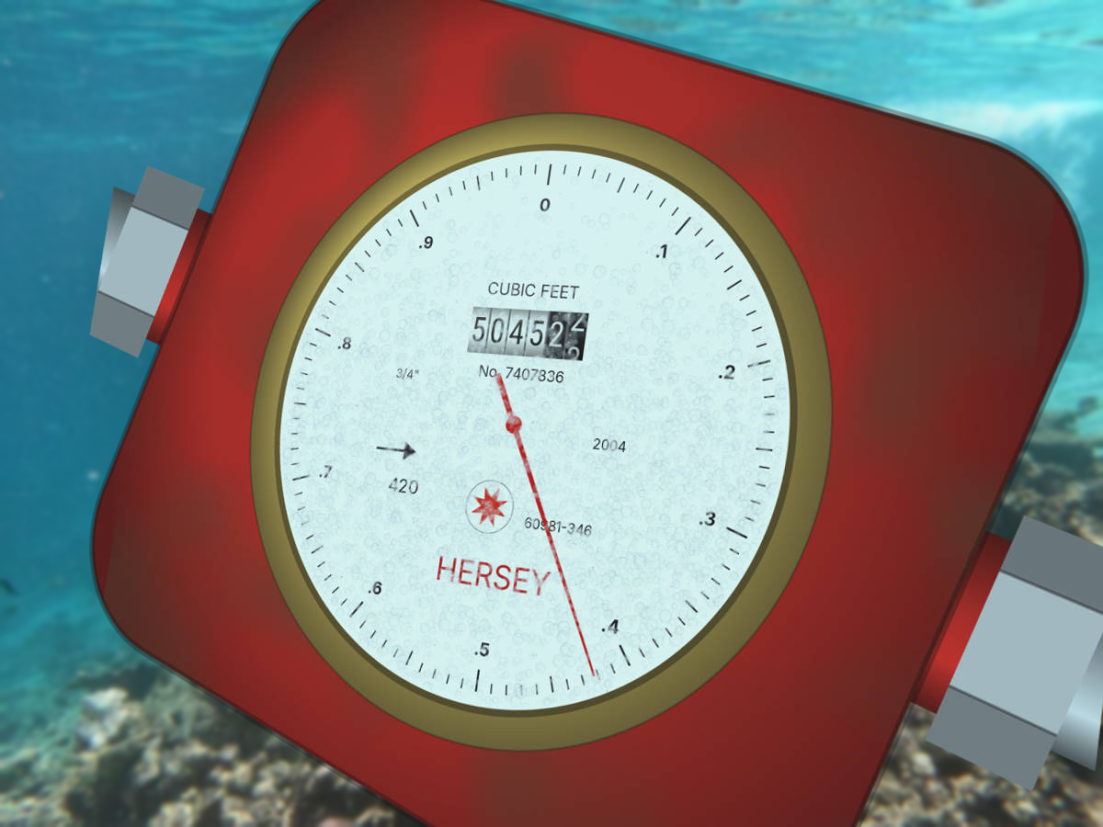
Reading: 504522.42 ft³
